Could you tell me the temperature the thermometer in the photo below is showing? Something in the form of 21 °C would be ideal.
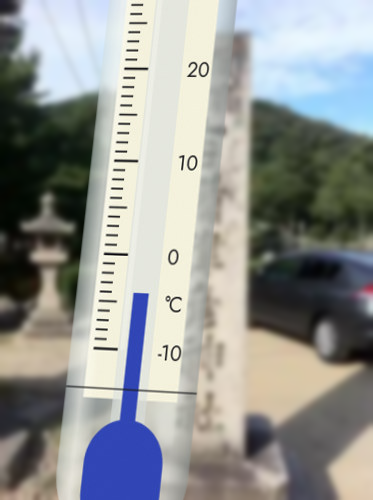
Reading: -4 °C
